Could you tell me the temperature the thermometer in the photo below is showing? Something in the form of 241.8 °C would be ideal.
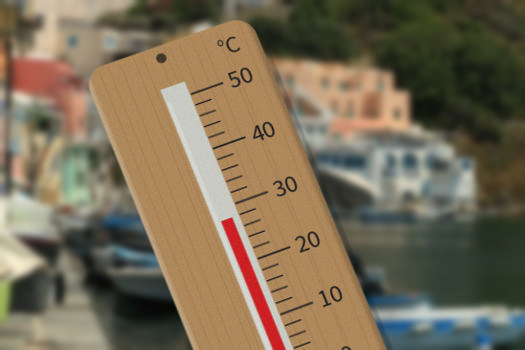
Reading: 28 °C
